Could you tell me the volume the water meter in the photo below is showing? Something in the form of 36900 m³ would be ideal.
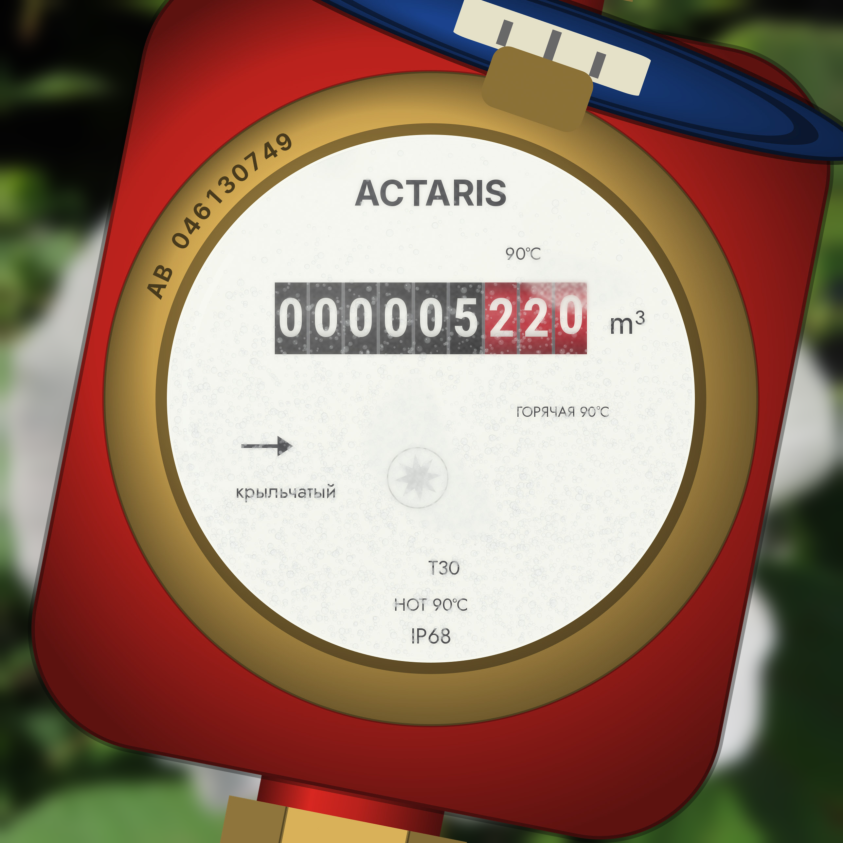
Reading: 5.220 m³
